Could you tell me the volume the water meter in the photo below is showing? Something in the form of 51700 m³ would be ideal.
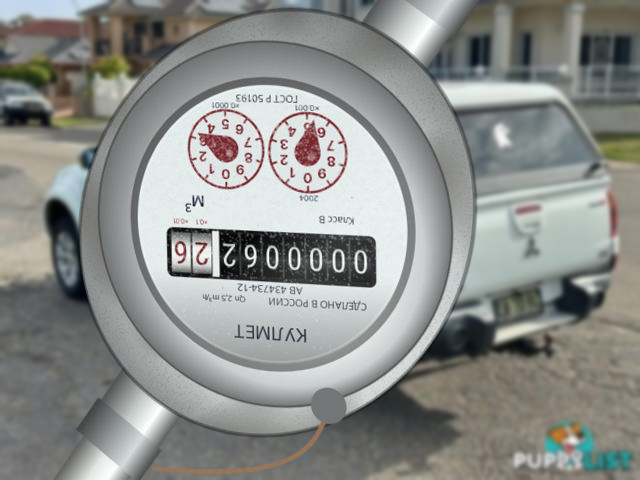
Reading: 62.2653 m³
